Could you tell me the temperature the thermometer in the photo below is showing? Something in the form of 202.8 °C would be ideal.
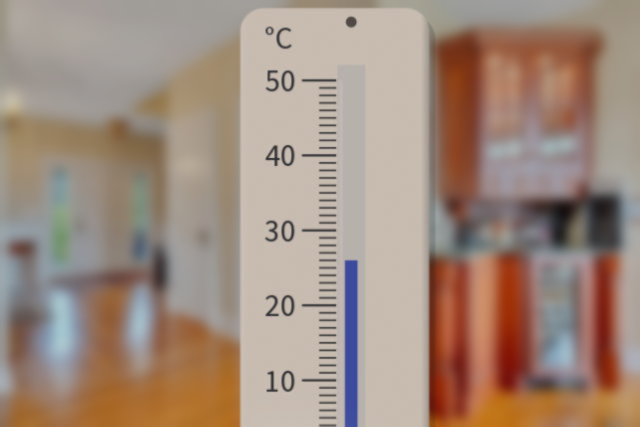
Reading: 26 °C
